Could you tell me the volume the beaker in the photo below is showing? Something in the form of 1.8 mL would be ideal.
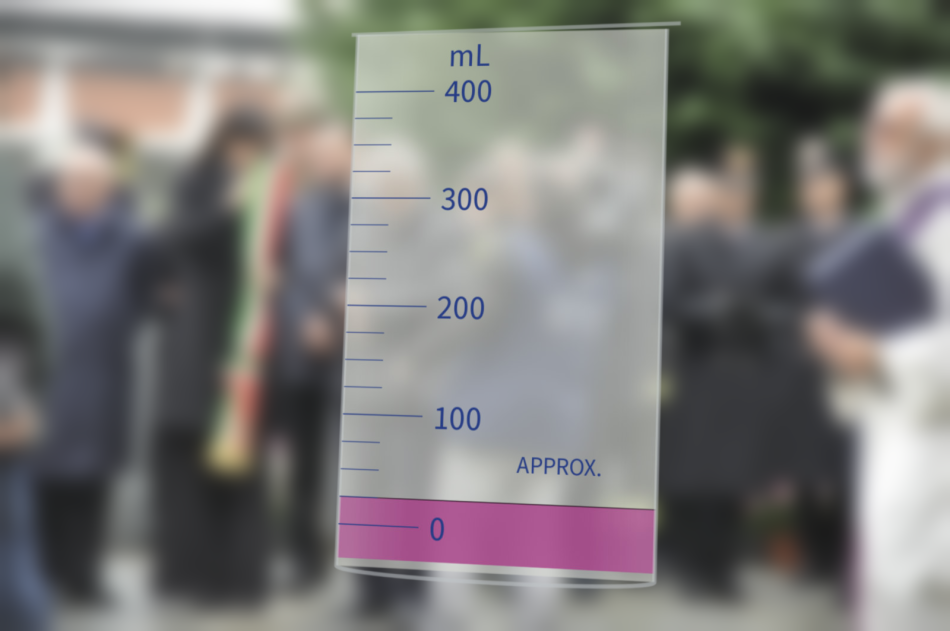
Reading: 25 mL
